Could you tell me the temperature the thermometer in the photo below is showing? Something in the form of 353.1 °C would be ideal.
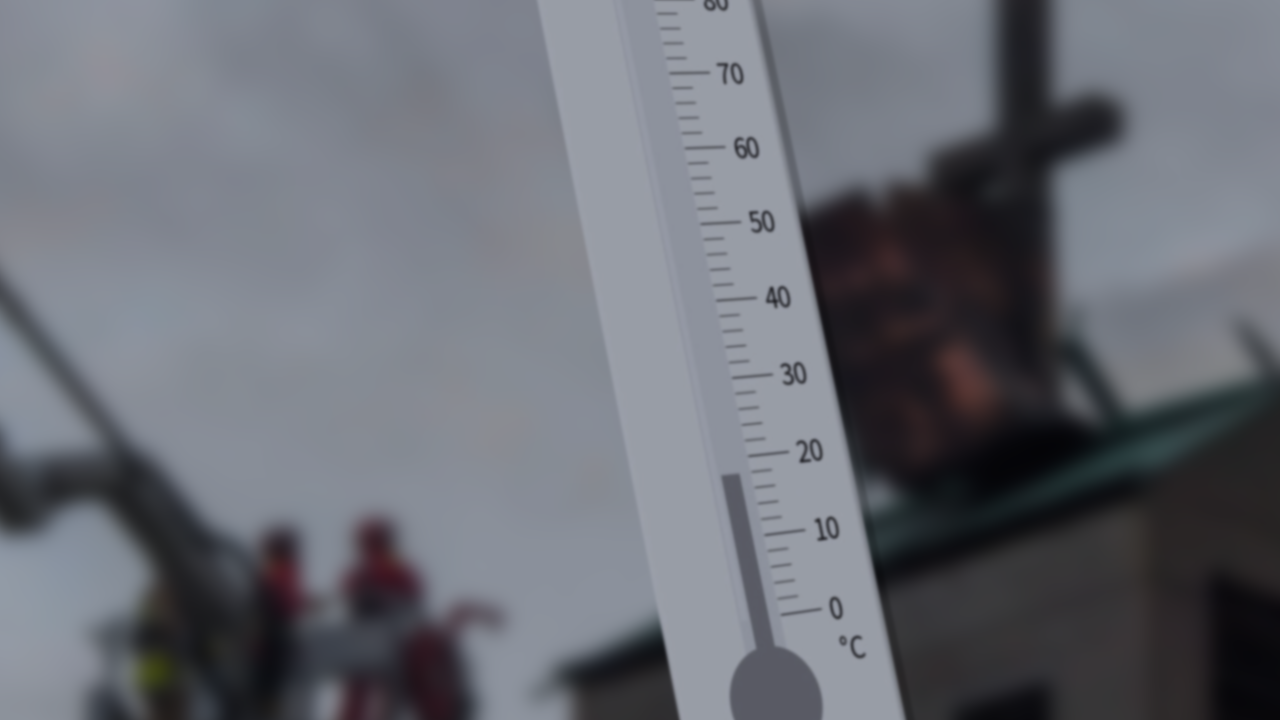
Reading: 18 °C
